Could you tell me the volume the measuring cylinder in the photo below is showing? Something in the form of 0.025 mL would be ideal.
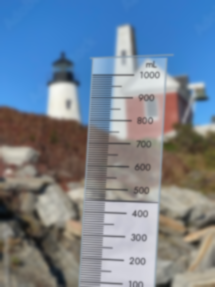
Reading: 450 mL
